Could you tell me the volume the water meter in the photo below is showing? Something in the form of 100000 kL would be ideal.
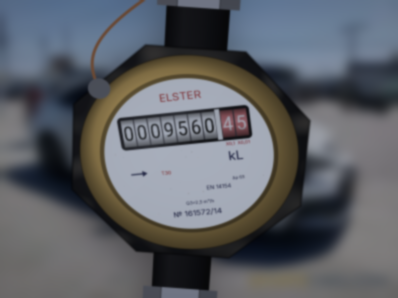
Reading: 9560.45 kL
